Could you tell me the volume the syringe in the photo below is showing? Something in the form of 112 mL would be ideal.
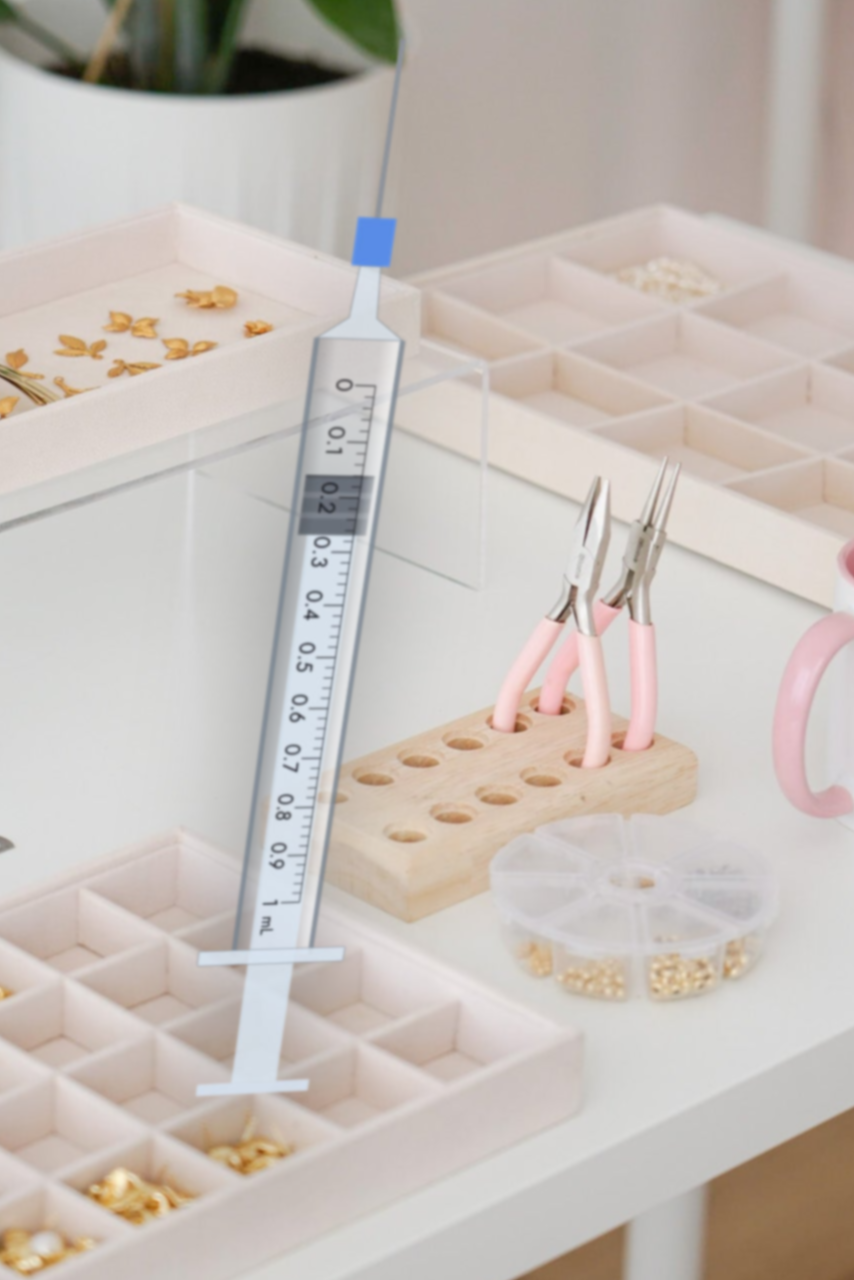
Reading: 0.16 mL
